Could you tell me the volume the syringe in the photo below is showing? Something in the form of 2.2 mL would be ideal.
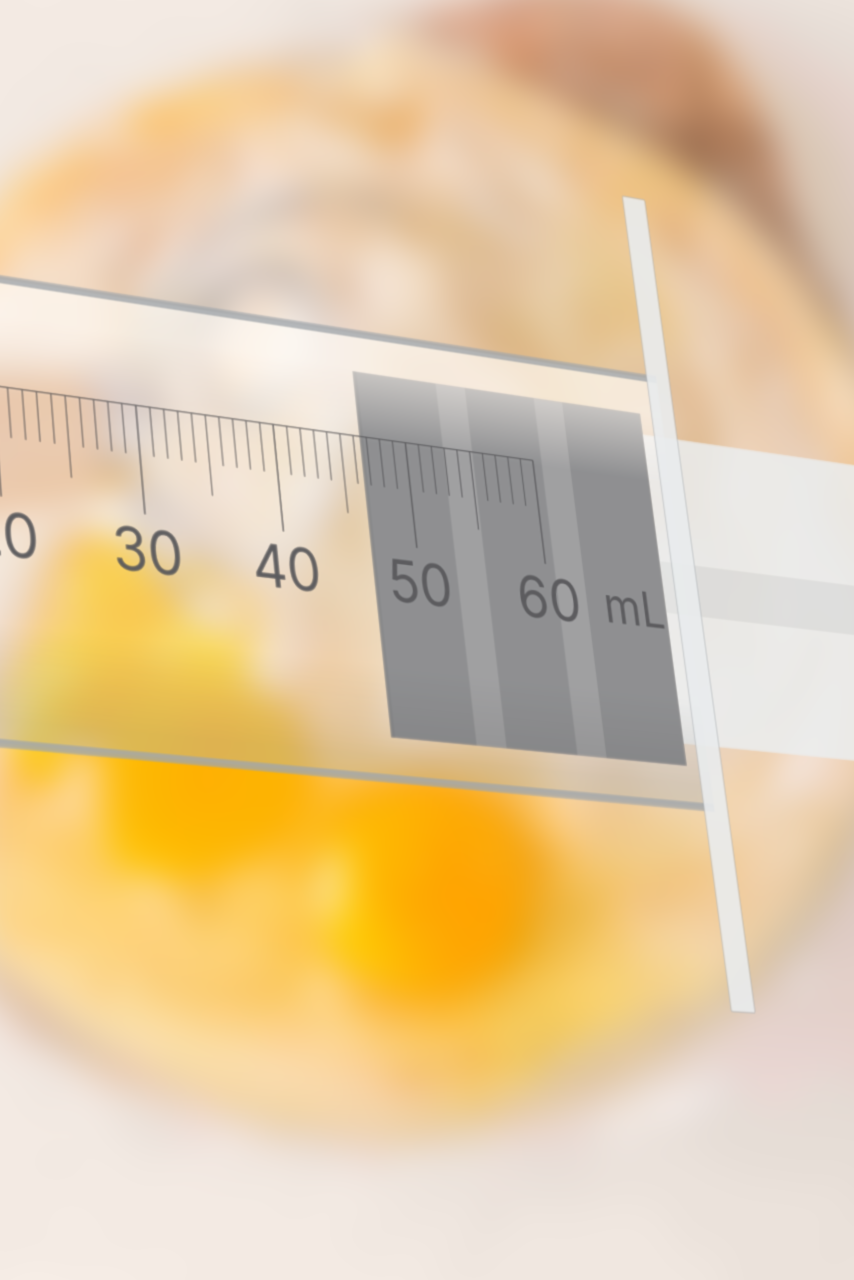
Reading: 46.5 mL
